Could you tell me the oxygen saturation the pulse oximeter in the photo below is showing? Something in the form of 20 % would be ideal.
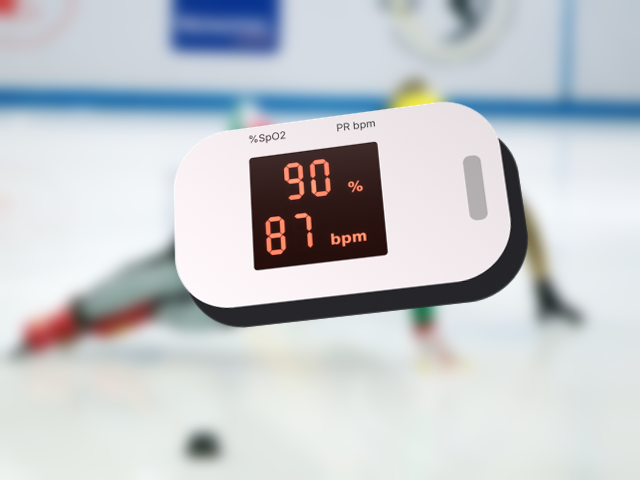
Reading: 90 %
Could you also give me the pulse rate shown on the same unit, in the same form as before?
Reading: 87 bpm
